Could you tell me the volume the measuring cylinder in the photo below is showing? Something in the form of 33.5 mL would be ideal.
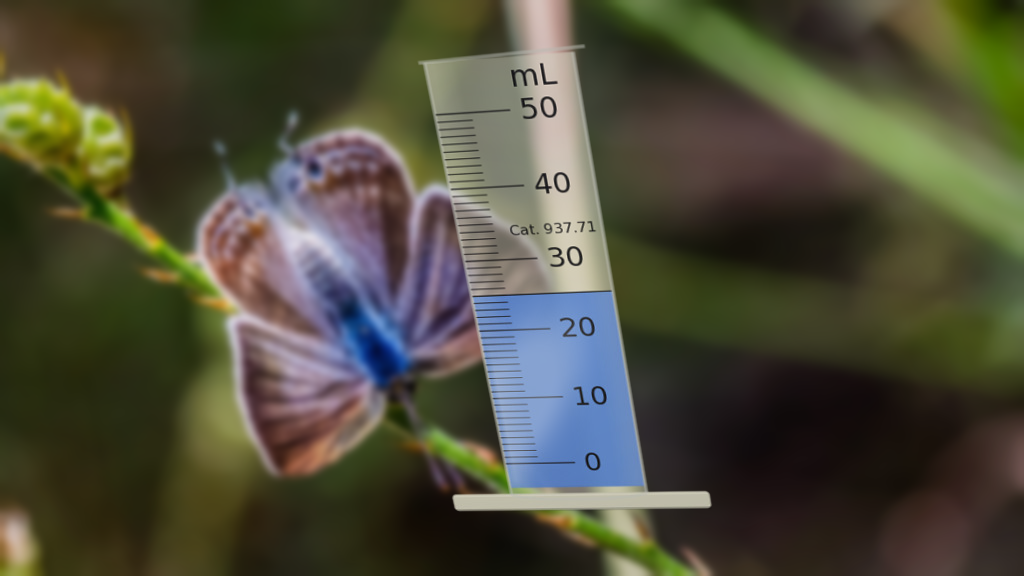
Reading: 25 mL
